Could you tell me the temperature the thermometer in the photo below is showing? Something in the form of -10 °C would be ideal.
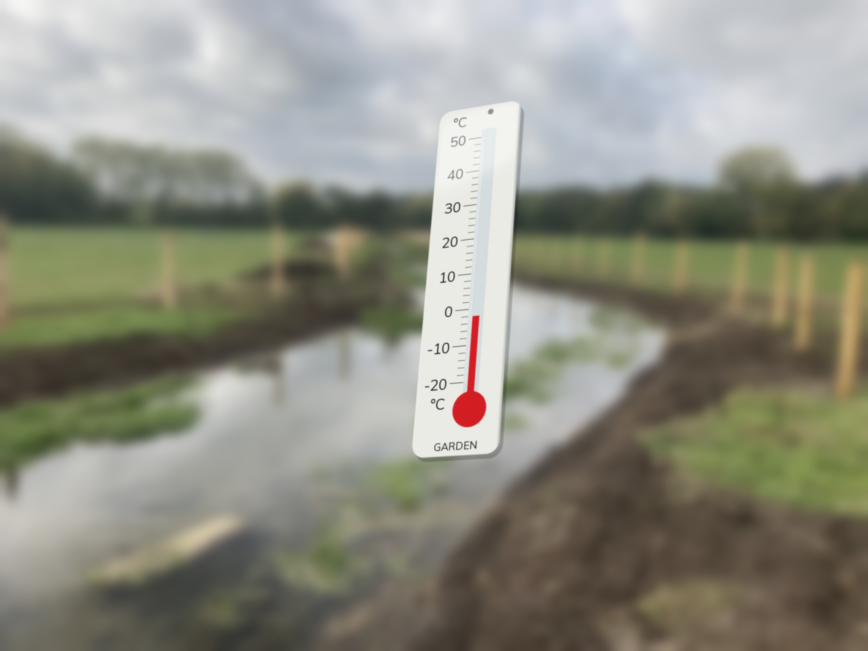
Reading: -2 °C
